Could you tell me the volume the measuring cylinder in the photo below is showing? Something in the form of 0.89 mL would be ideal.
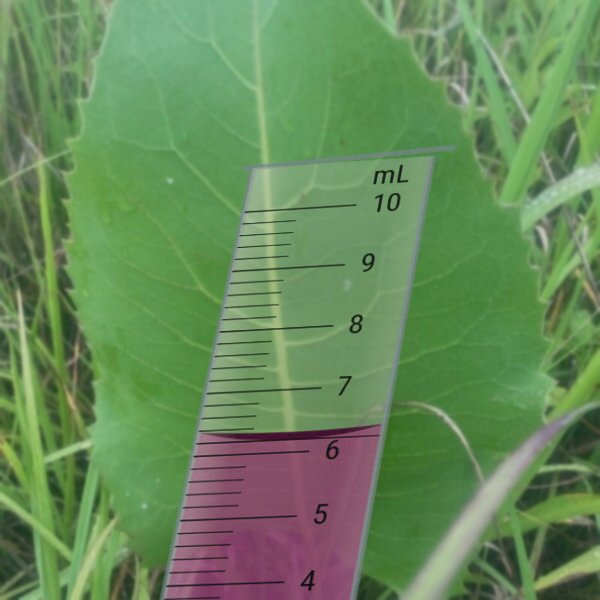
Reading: 6.2 mL
